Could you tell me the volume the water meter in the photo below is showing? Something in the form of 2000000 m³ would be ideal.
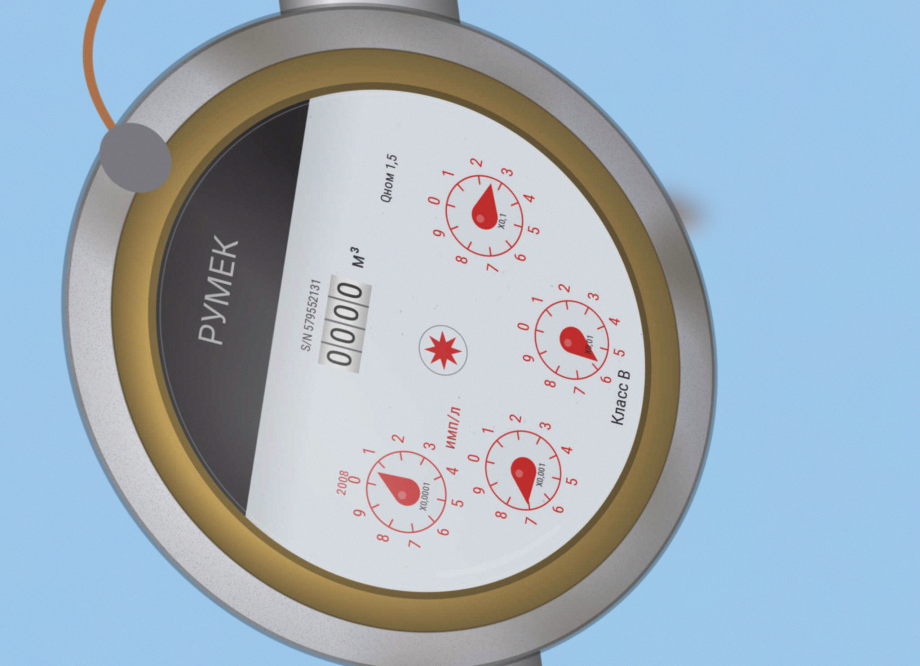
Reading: 0.2570 m³
